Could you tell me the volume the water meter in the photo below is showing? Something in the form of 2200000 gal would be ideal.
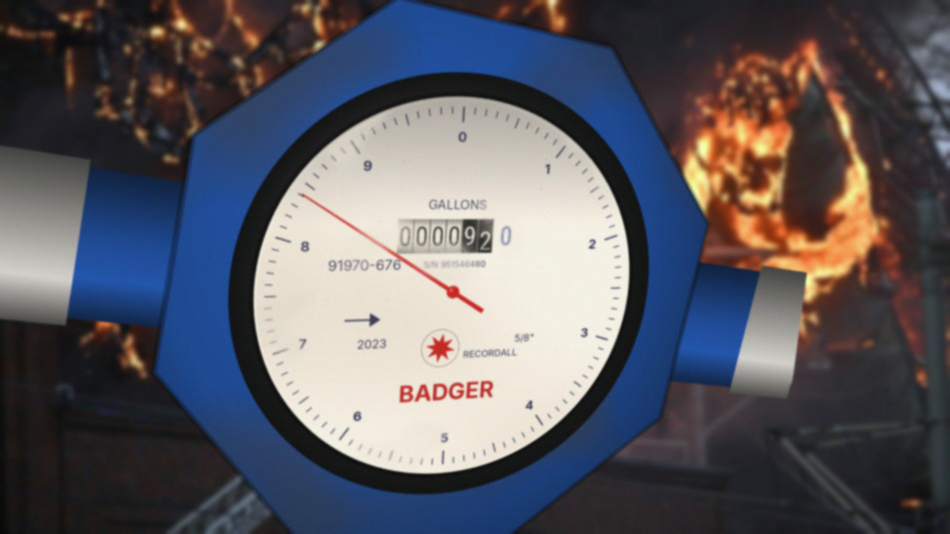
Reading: 918.4 gal
